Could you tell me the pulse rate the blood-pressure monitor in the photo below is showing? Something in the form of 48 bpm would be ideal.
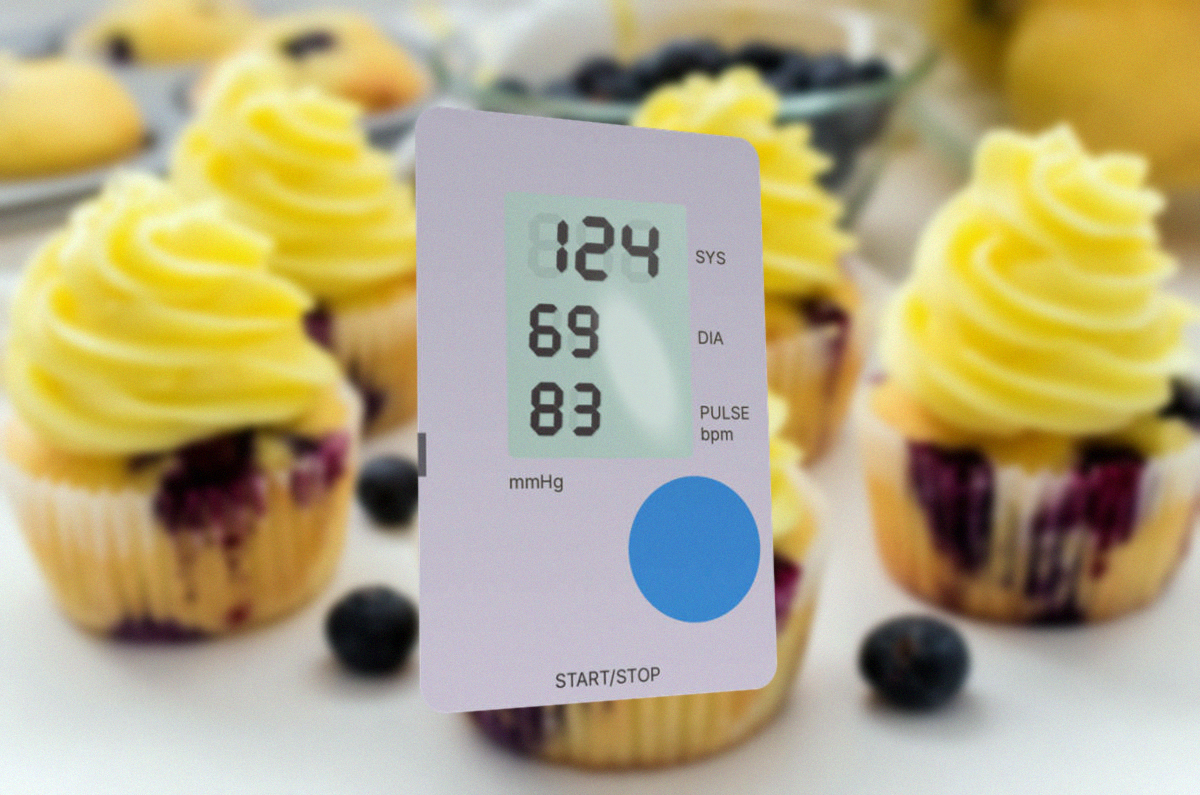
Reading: 83 bpm
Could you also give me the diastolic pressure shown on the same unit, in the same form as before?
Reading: 69 mmHg
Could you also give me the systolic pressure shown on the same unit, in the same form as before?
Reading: 124 mmHg
